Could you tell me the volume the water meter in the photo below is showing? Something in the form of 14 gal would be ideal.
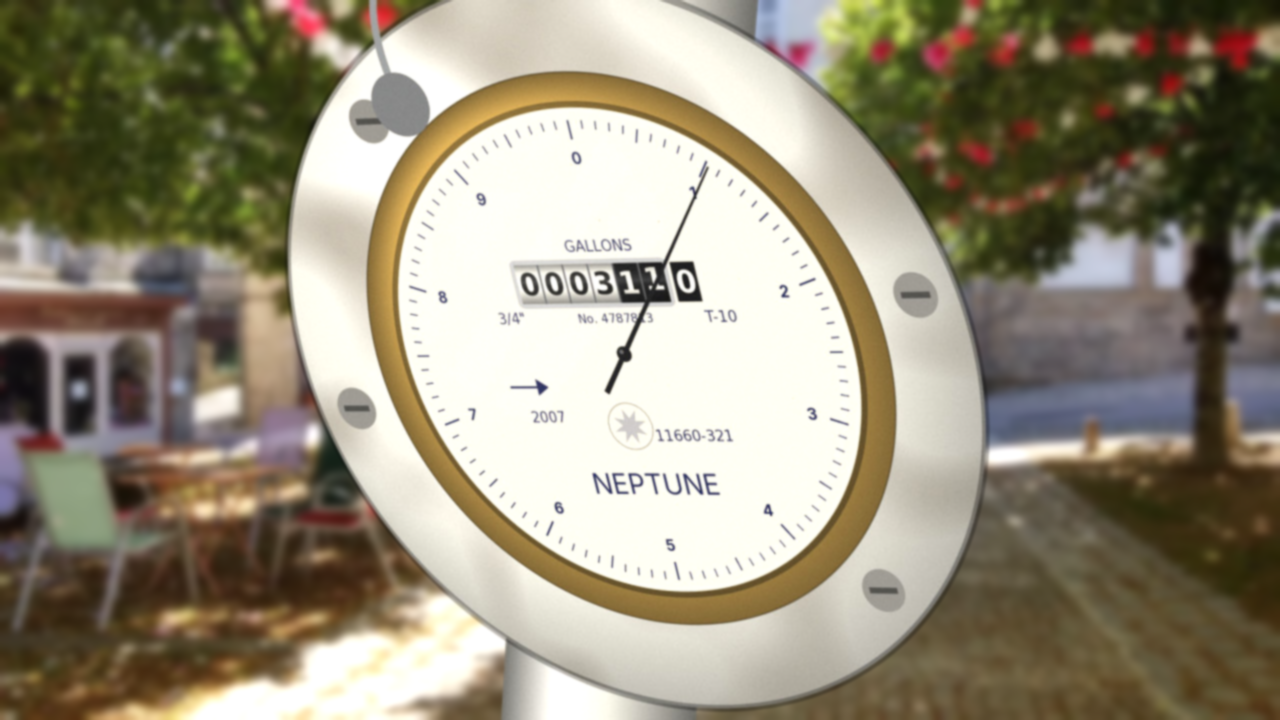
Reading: 3111.0 gal
